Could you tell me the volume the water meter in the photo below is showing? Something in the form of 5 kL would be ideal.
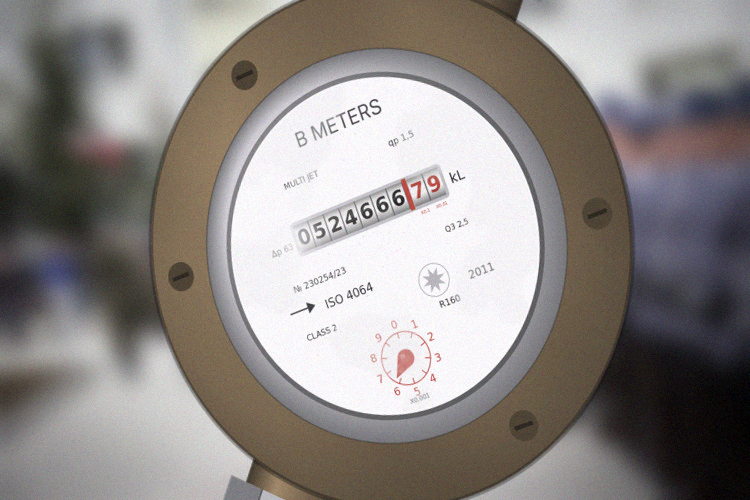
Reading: 524666.796 kL
